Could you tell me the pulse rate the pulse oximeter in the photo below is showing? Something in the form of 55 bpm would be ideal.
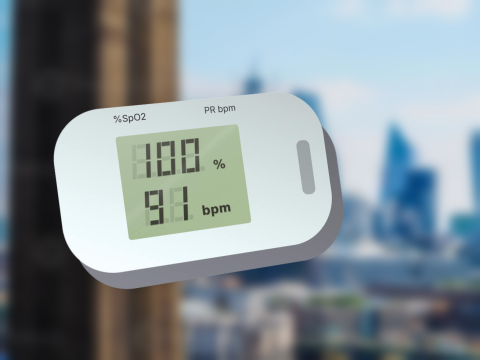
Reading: 91 bpm
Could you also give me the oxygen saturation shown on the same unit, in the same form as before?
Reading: 100 %
